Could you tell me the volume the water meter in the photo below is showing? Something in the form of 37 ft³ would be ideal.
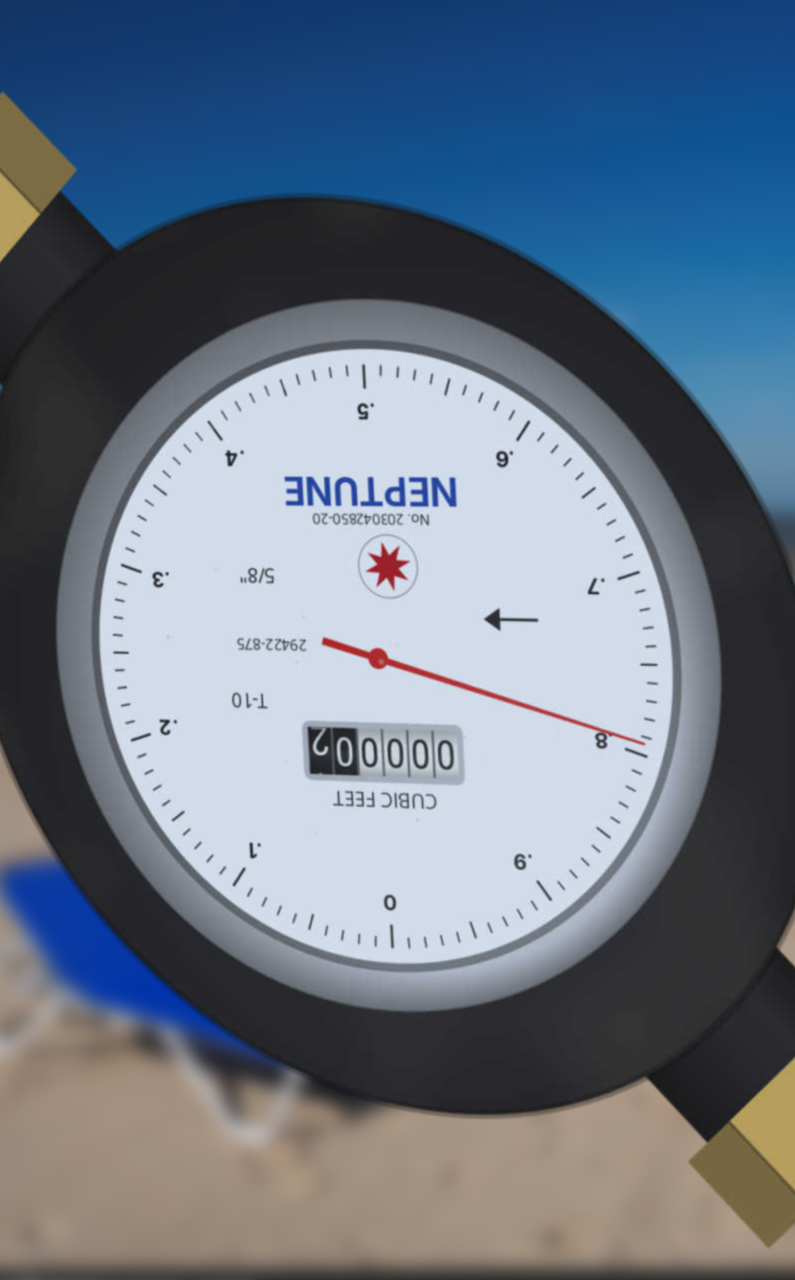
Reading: 1.79 ft³
